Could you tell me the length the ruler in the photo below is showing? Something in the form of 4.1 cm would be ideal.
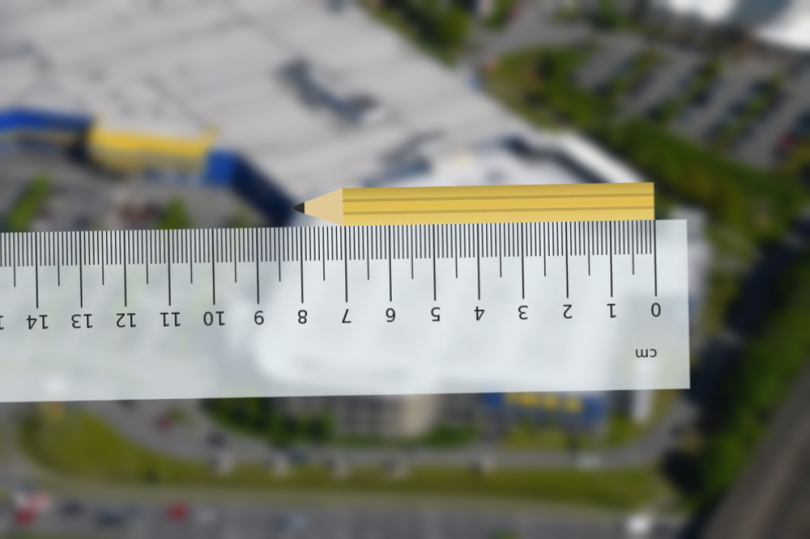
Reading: 8.2 cm
